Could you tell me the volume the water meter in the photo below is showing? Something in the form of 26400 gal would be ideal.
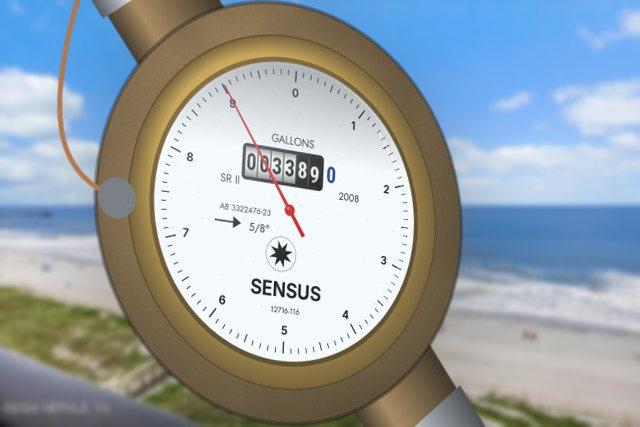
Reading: 33889.0 gal
